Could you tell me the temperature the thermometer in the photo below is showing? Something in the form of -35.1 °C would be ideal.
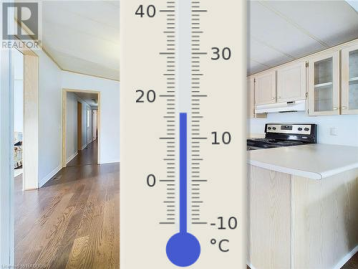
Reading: 16 °C
